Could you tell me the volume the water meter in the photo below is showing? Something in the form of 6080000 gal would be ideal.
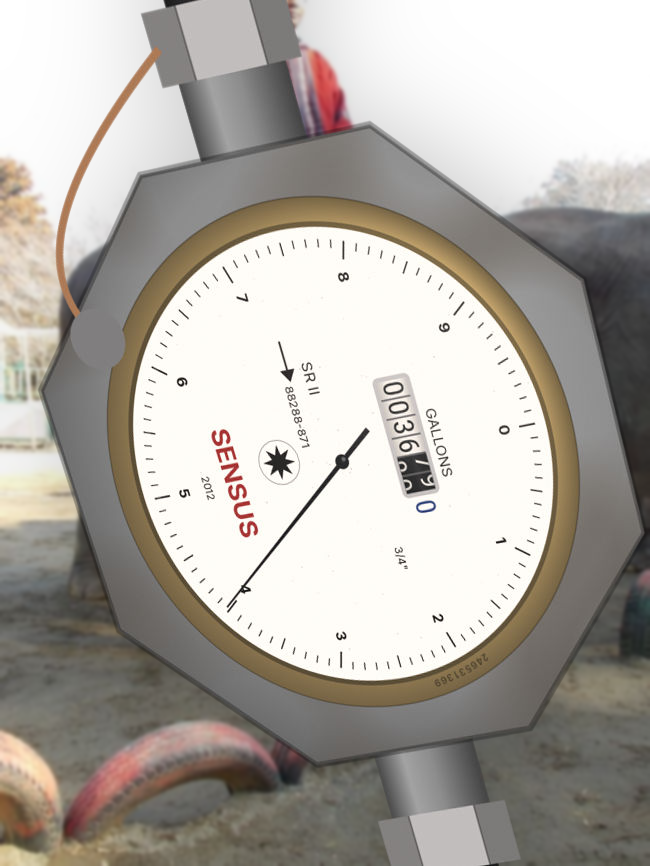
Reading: 36794.0 gal
